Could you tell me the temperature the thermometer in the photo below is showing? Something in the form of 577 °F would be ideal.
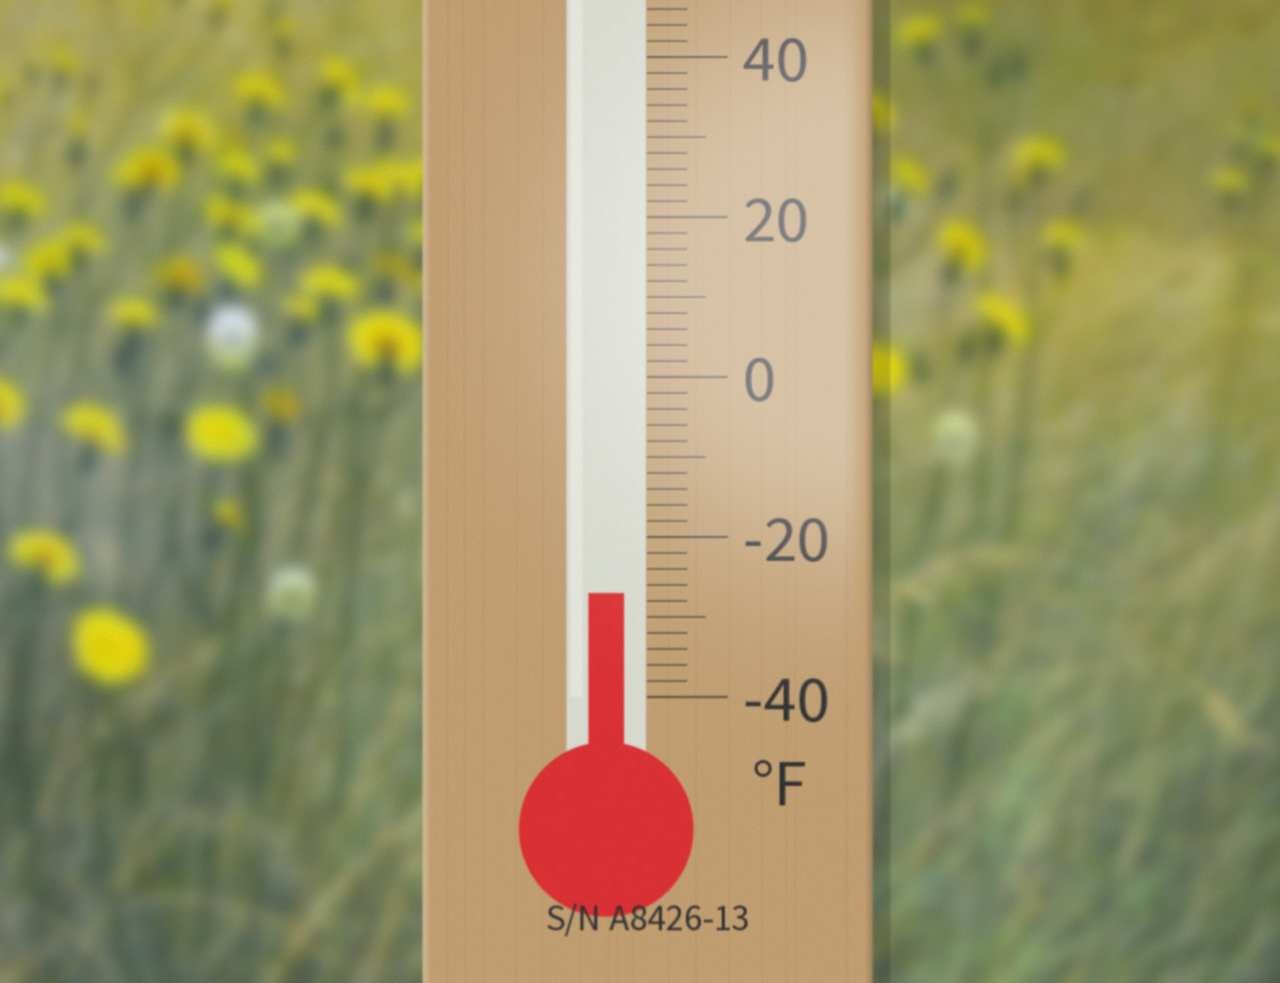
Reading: -27 °F
